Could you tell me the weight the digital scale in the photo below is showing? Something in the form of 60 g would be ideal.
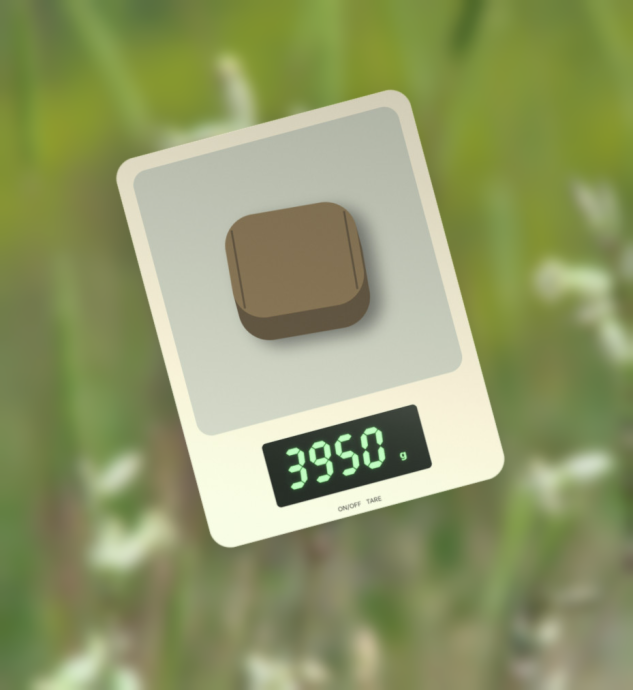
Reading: 3950 g
